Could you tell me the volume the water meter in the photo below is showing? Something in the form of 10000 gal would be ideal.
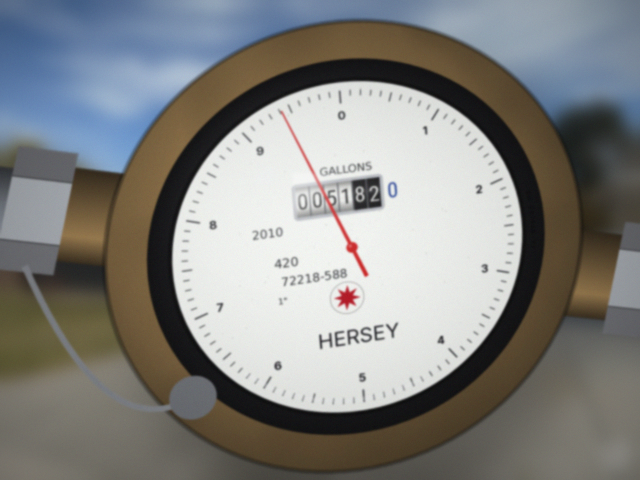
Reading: 51819.4 gal
